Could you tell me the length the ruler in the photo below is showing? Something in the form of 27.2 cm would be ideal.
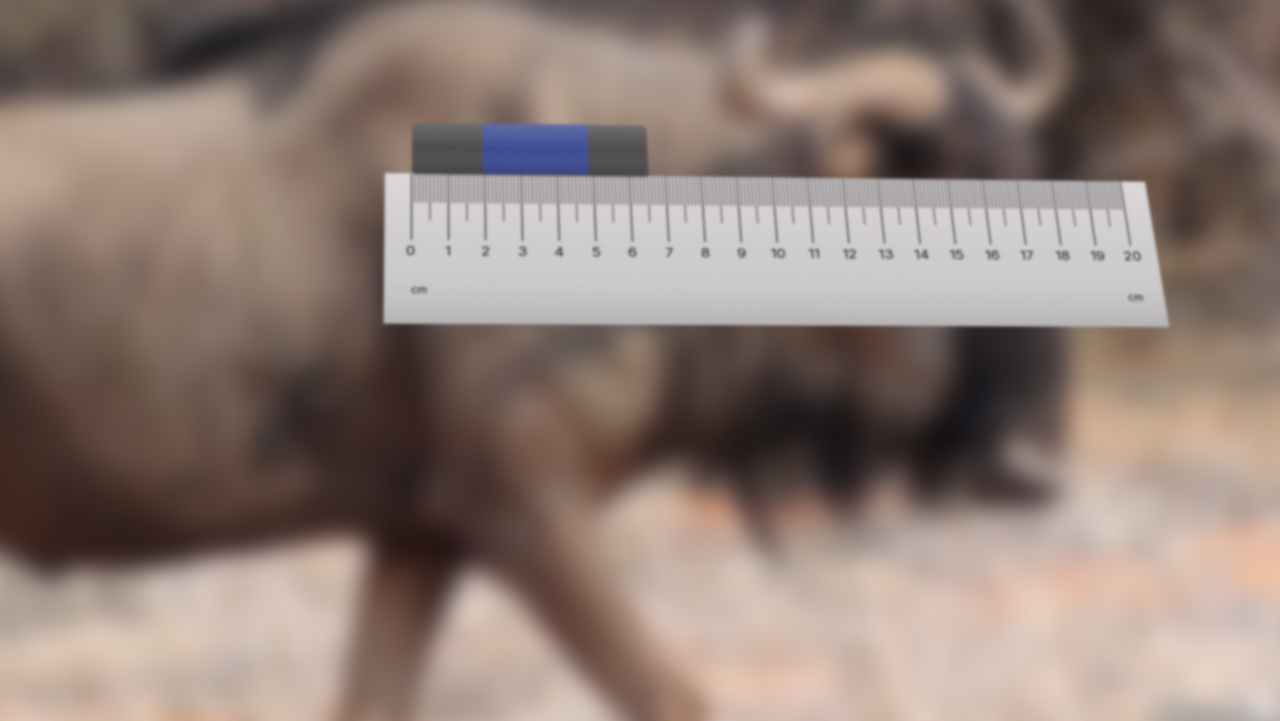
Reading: 6.5 cm
